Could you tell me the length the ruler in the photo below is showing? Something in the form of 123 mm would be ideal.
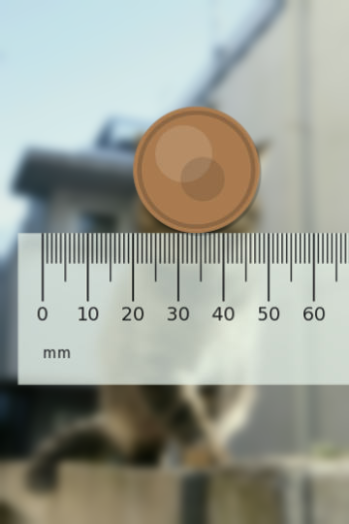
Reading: 28 mm
